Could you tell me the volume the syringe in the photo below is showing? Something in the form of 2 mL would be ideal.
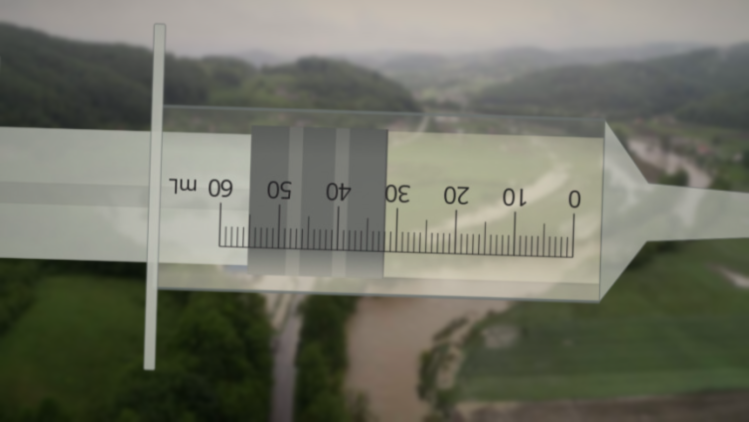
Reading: 32 mL
